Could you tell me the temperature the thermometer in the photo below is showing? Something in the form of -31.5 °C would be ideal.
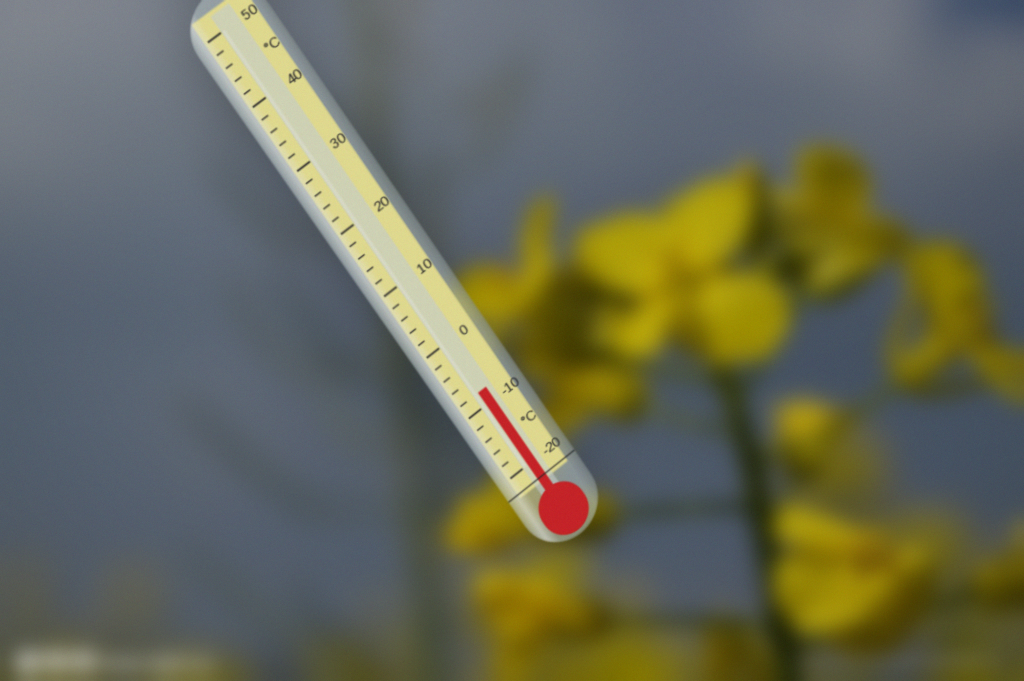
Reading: -8 °C
